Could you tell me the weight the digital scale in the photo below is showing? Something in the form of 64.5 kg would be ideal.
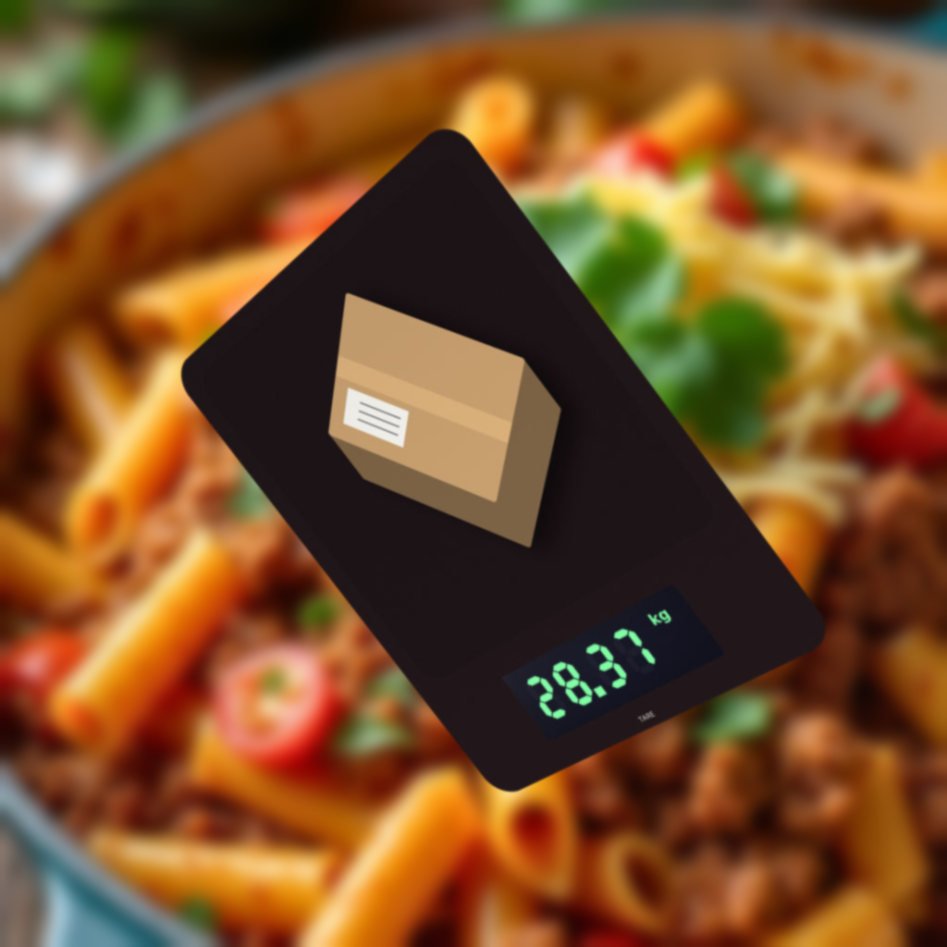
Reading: 28.37 kg
